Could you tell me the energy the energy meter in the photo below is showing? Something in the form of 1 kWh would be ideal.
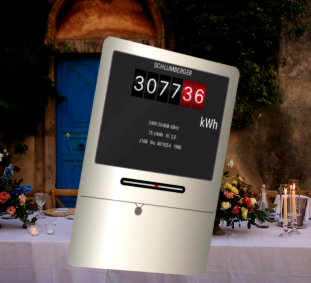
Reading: 3077.36 kWh
